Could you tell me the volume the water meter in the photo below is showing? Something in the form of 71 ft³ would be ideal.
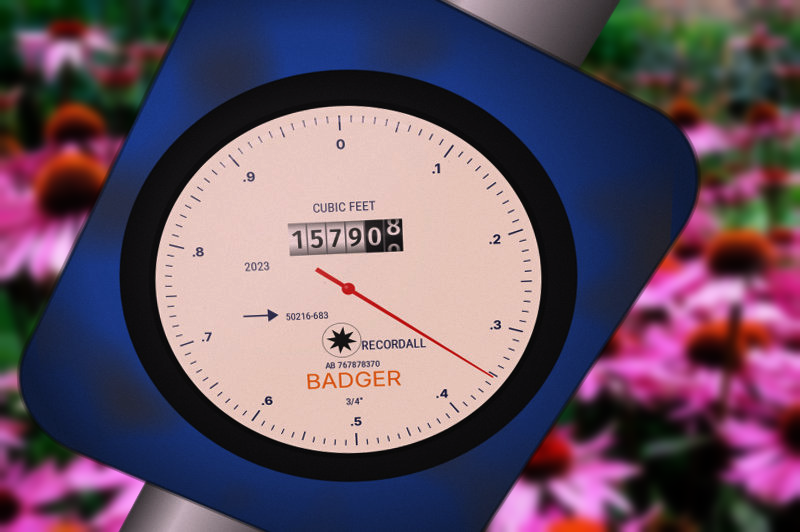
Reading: 157908.35 ft³
